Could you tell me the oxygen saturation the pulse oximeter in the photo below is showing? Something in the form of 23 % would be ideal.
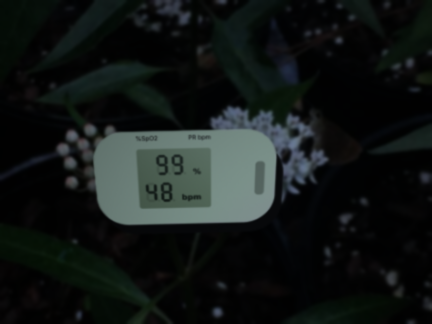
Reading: 99 %
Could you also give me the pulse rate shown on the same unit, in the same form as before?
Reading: 48 bpm
